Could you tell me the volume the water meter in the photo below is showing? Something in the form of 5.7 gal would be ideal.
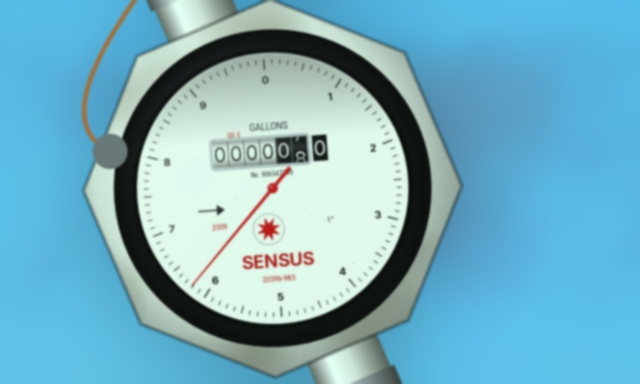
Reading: 76.2 gal
